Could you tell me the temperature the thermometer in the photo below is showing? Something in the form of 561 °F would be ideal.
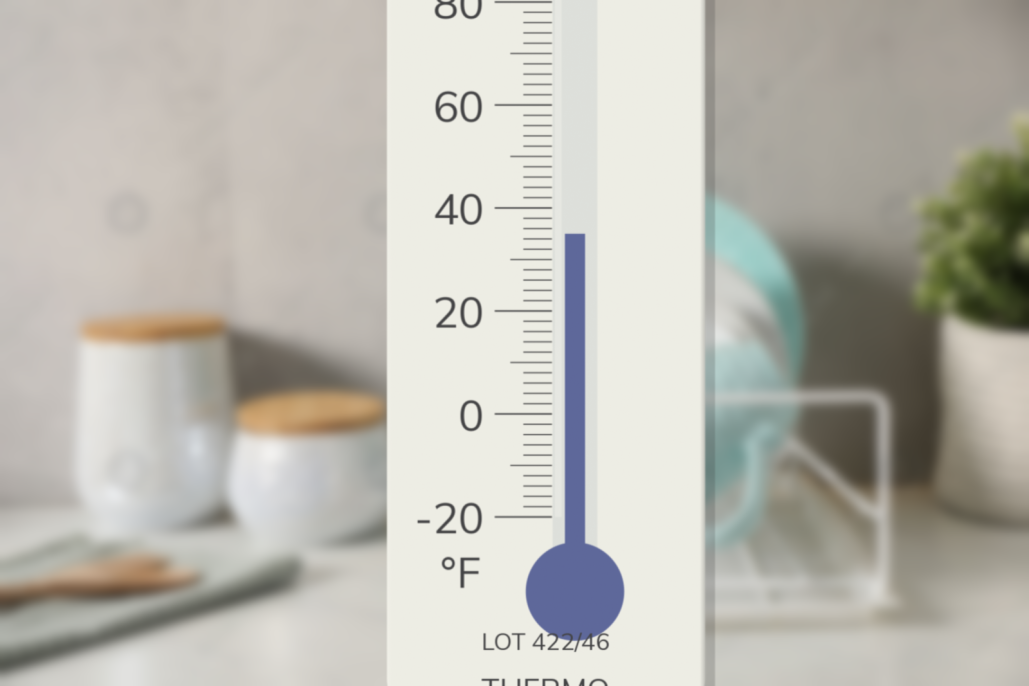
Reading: 35 °F
